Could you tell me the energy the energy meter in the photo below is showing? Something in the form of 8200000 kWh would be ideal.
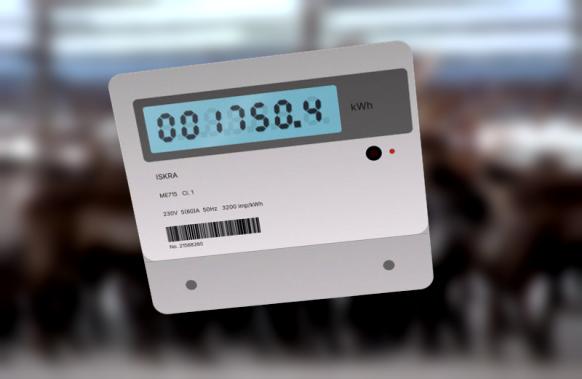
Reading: 1750.4 kWh
